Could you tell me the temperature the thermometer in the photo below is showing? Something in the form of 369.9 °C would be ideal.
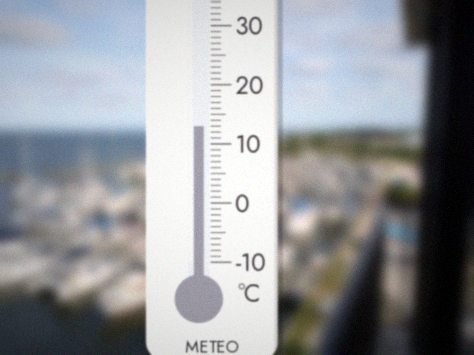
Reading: 13 °C
